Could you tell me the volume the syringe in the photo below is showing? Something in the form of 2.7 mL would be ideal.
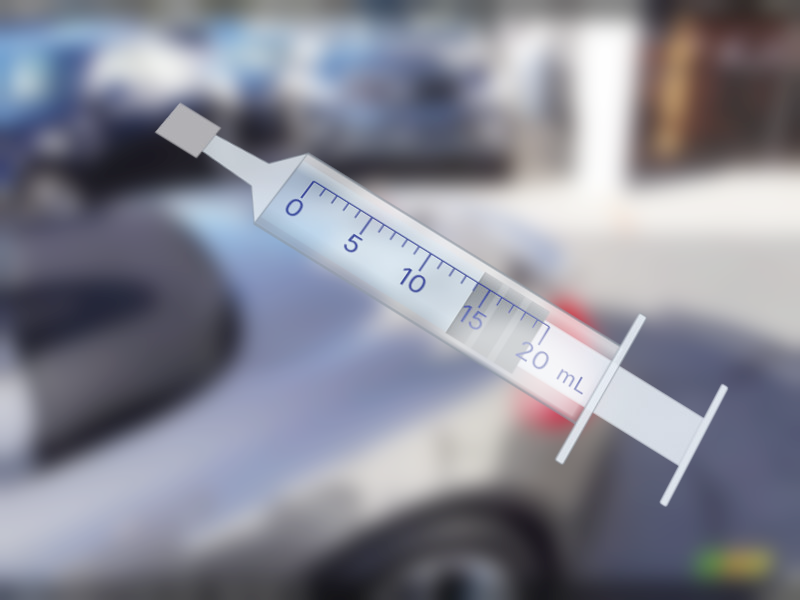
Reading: 14 mL
